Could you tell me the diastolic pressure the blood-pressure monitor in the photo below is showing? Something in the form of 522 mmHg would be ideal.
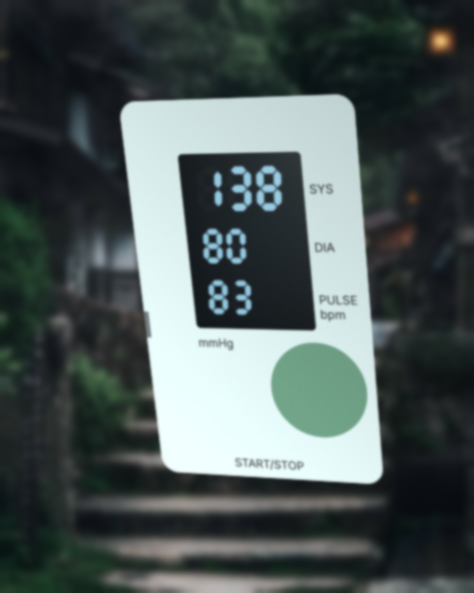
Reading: 80 mmHg
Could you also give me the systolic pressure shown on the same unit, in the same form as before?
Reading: 138 mmHg
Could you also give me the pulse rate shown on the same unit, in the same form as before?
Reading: 83 bpm
